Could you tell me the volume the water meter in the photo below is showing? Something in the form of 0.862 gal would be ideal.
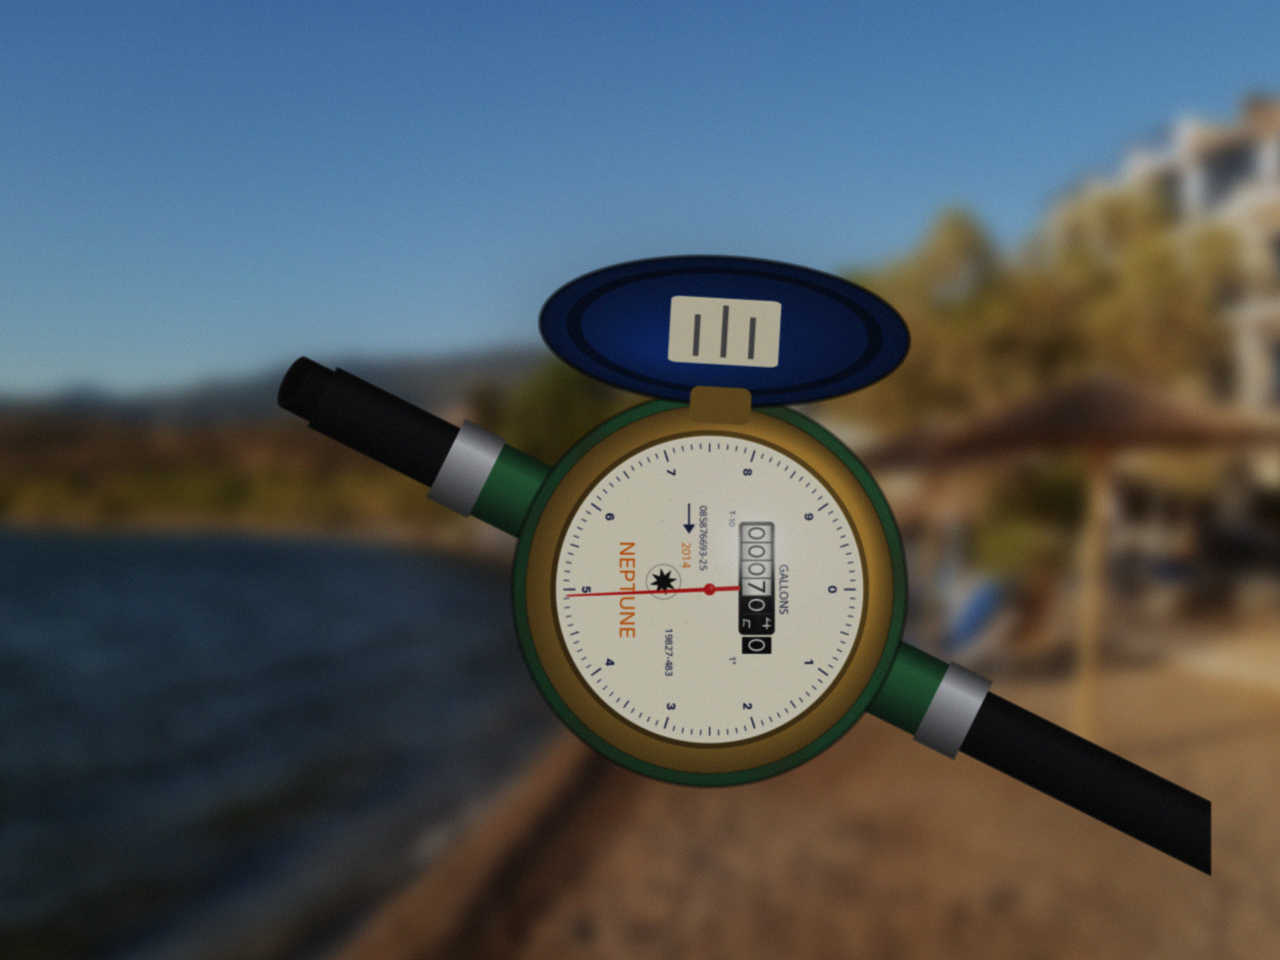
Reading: 7044.9 gal
